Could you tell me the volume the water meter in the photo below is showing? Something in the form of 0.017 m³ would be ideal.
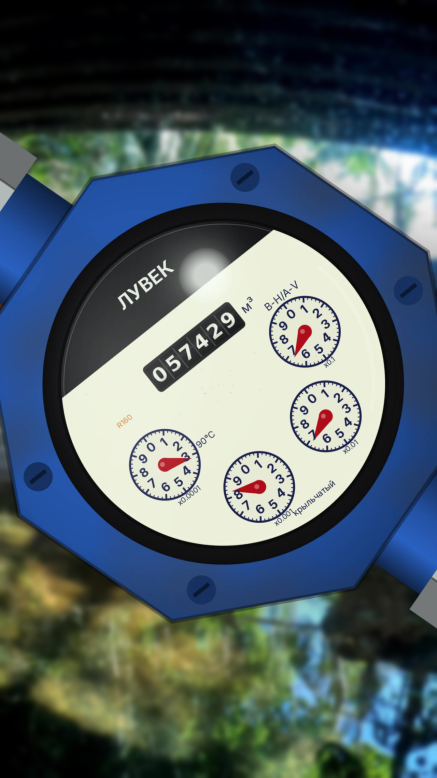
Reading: 57429.6683 m³
